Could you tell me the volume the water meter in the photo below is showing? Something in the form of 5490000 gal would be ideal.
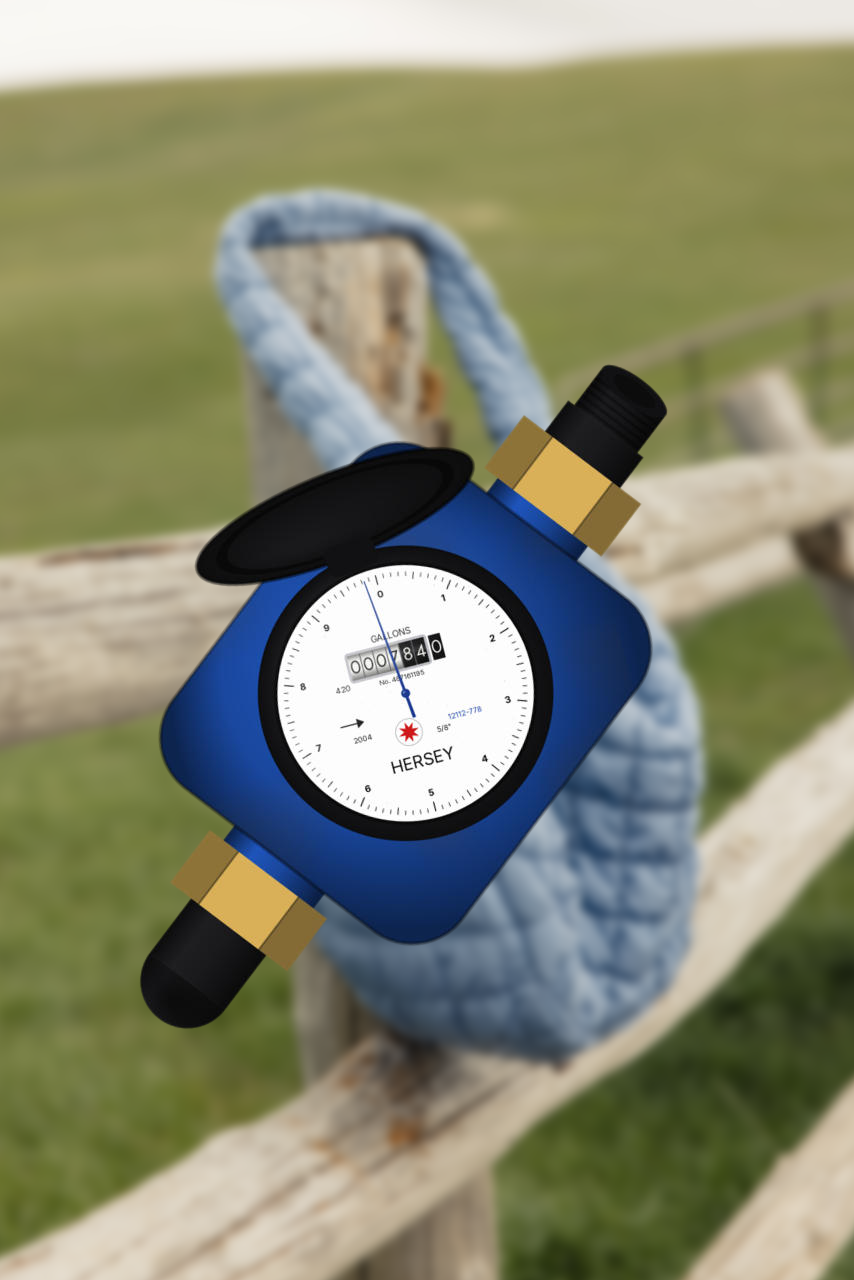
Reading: 7839.8 gal
